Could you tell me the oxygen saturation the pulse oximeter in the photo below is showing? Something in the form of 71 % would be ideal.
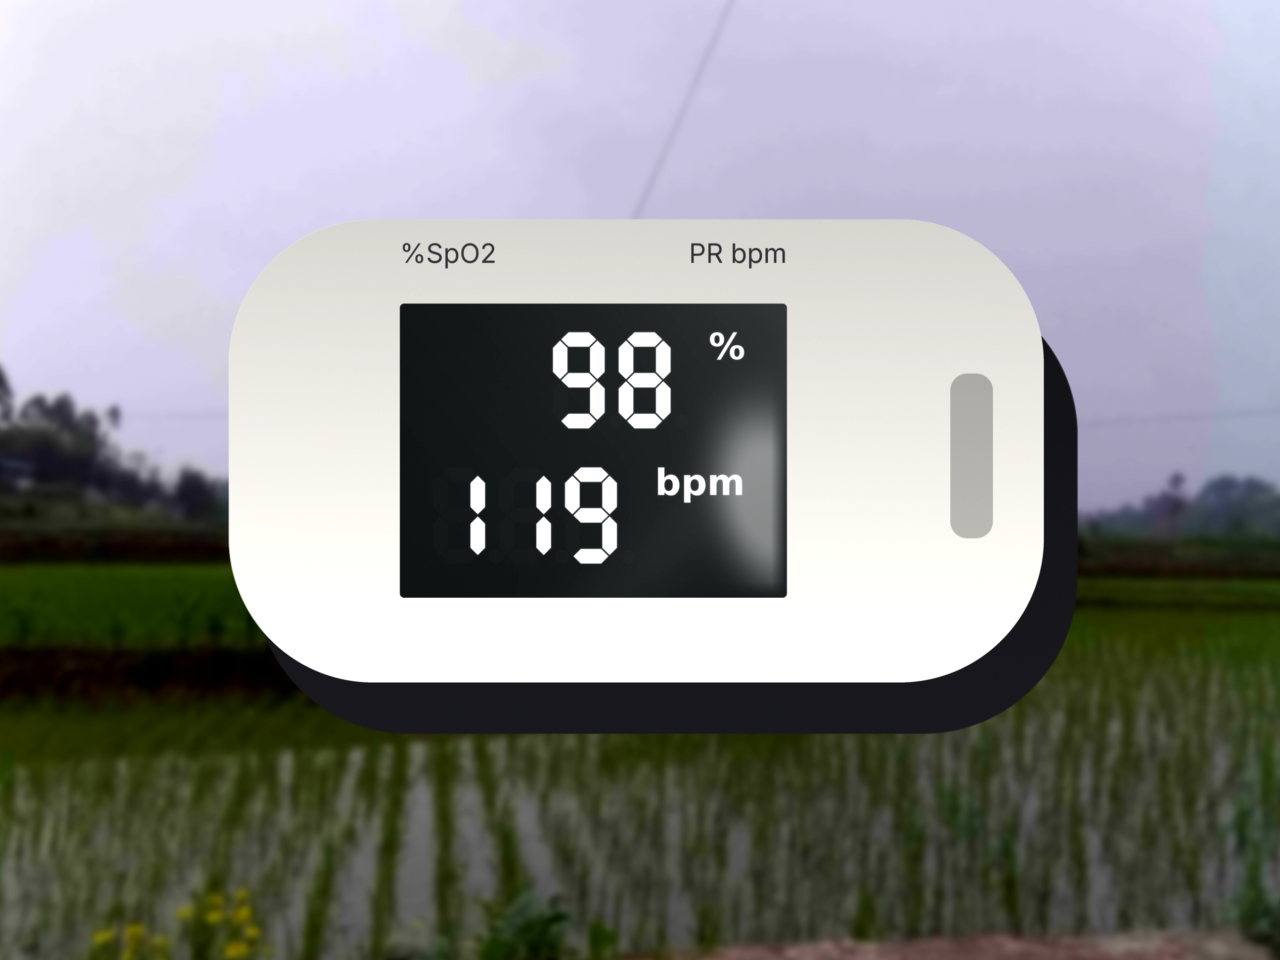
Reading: 98 %
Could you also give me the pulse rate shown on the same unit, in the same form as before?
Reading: 119 bpm
